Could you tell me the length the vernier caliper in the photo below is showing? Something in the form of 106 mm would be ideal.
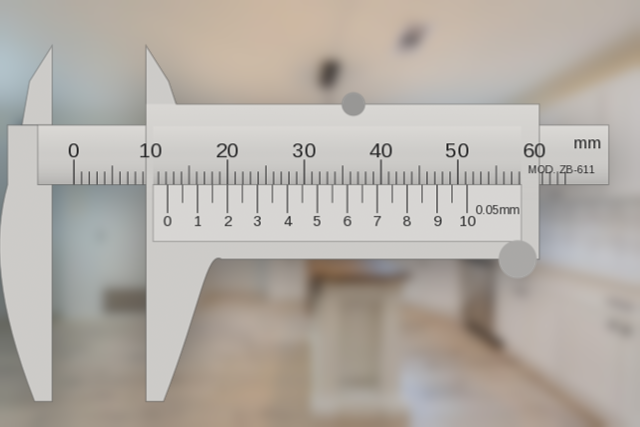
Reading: 12.2 mm
